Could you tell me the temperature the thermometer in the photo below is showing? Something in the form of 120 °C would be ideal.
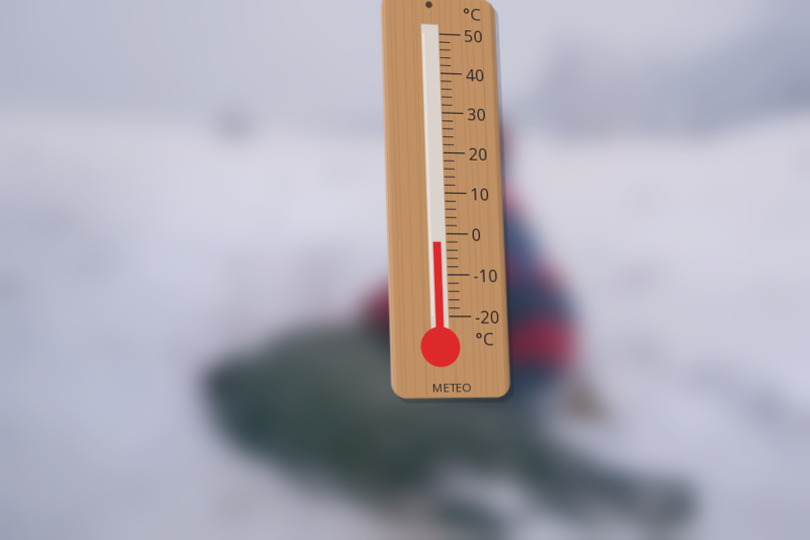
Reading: -2 °C
